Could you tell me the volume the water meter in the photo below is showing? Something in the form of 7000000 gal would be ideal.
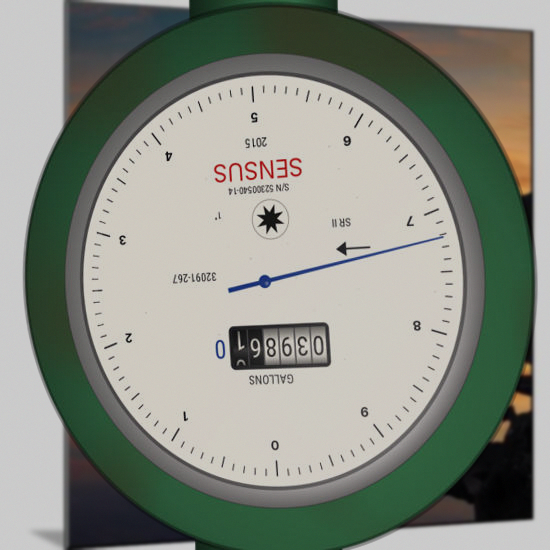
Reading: 398607.2 gal
